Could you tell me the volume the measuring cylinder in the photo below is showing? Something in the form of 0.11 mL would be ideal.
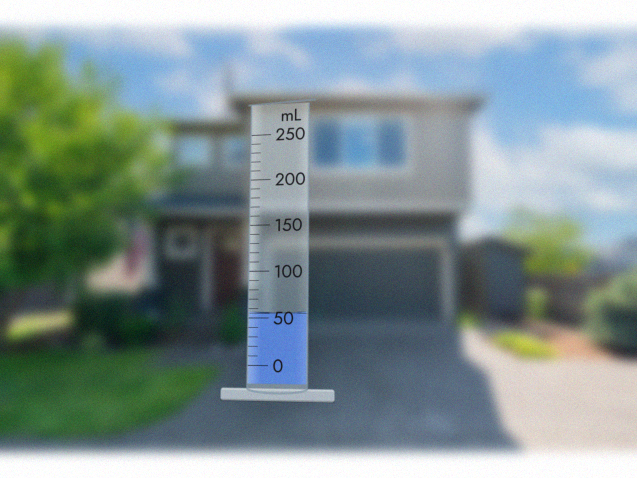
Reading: 55 mL
